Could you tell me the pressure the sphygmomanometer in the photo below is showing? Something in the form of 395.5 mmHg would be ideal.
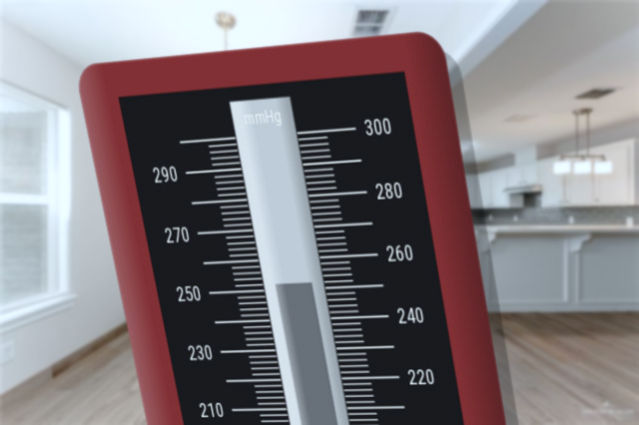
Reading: 252 mmHg
